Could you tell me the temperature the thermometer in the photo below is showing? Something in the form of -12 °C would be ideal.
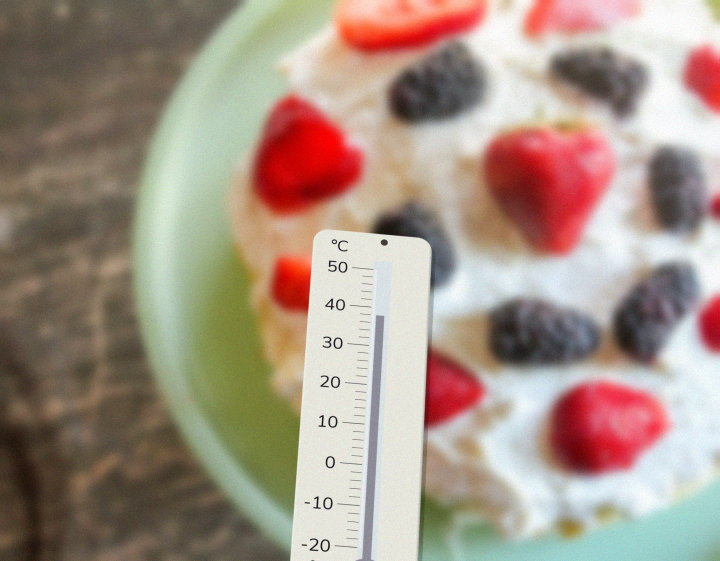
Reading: 38 °C
